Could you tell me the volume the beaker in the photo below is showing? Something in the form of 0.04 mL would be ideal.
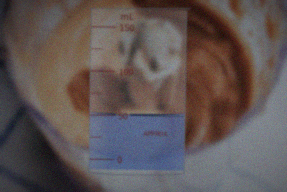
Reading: 50 mL
